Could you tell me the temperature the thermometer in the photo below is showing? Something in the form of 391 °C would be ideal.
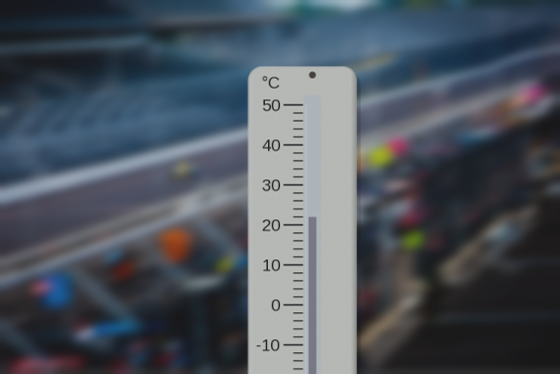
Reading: 22 °C
